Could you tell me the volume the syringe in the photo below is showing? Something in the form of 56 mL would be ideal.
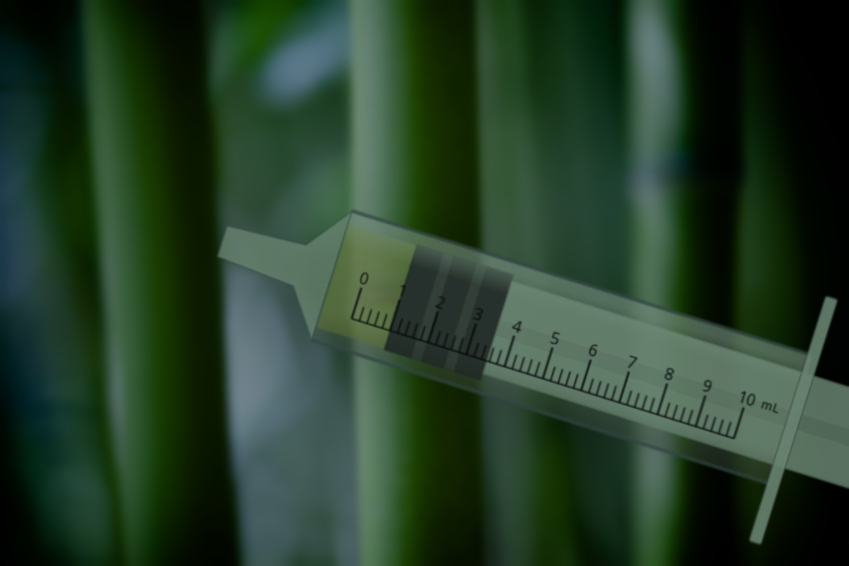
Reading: 1 mL
